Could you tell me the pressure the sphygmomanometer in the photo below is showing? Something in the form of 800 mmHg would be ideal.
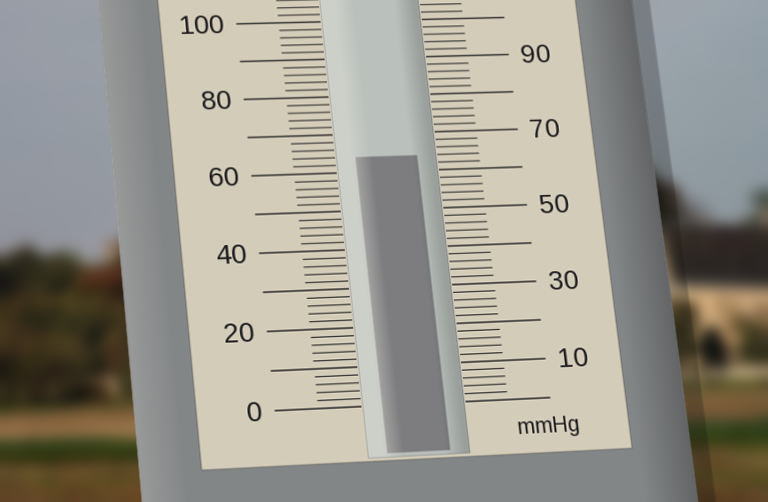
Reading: 64 mmHg
